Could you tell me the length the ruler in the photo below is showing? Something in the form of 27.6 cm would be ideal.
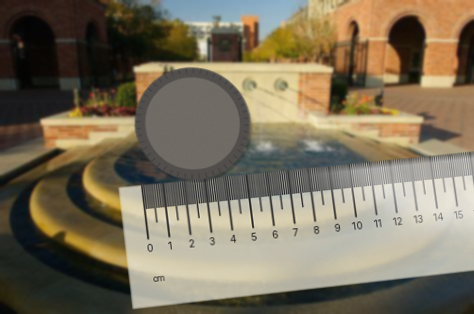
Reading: 5.5 cm
